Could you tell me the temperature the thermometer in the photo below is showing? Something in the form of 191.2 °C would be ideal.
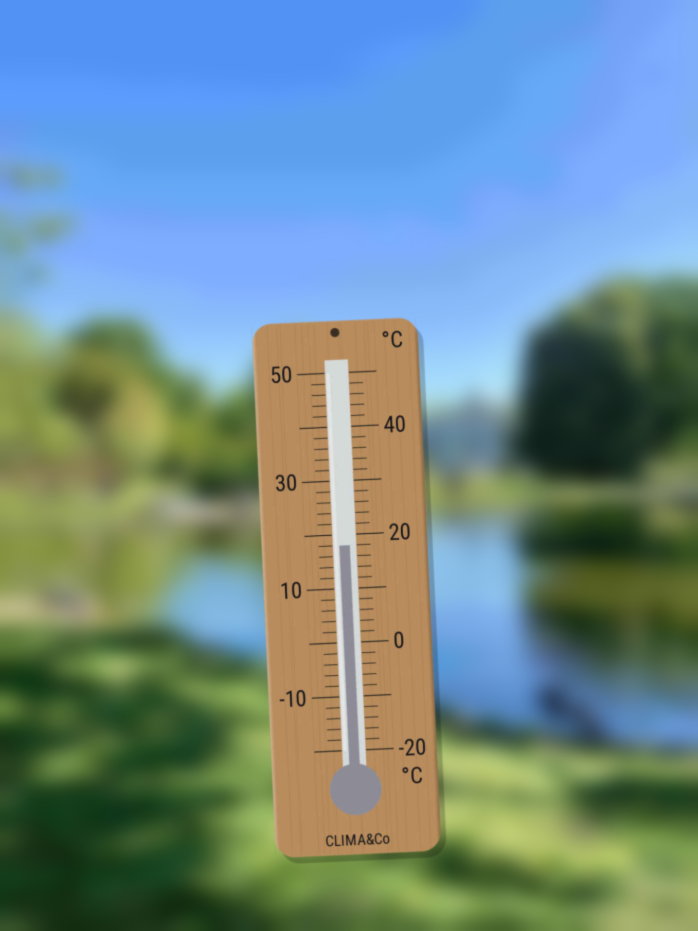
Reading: 18 °C
